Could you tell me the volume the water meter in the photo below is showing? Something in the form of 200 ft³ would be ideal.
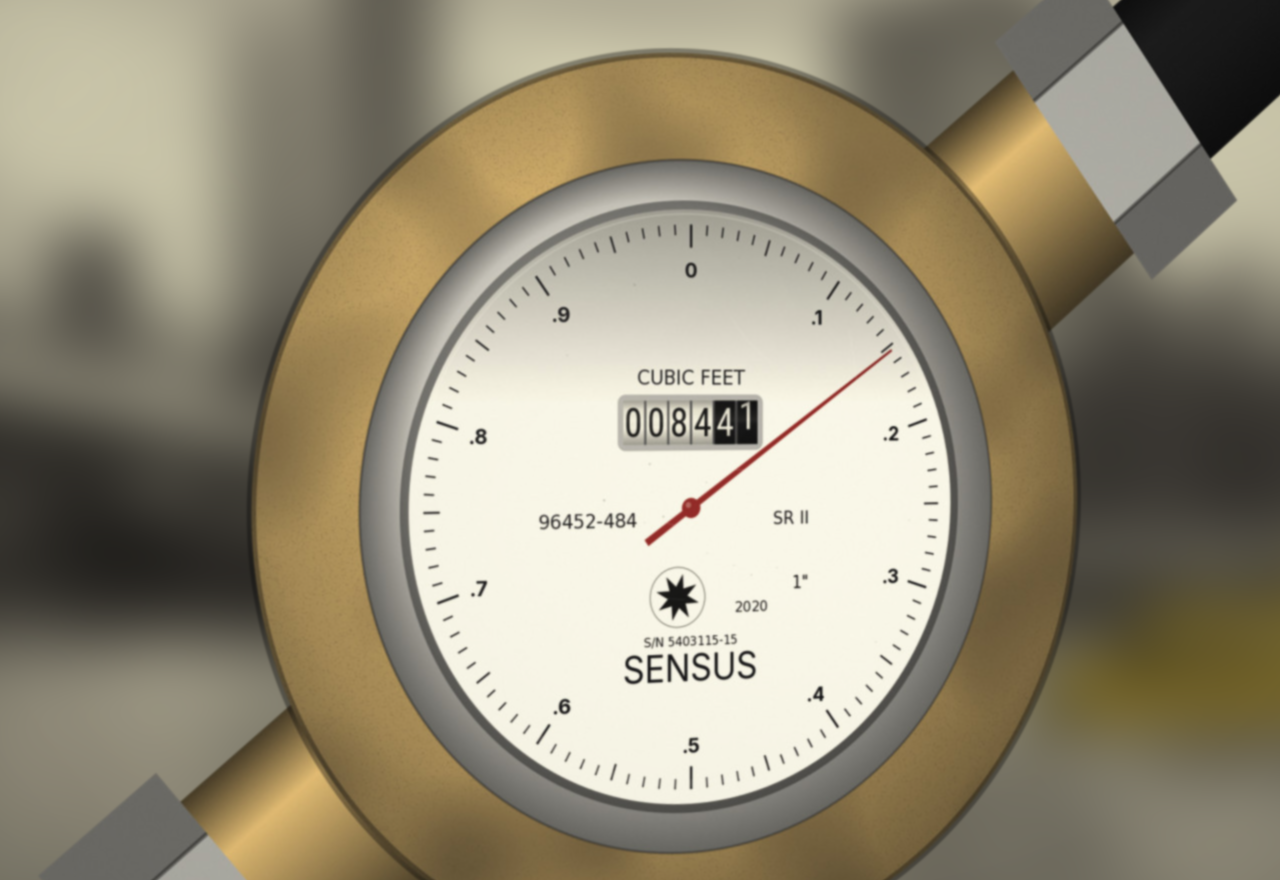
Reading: 8441.15 ft³
